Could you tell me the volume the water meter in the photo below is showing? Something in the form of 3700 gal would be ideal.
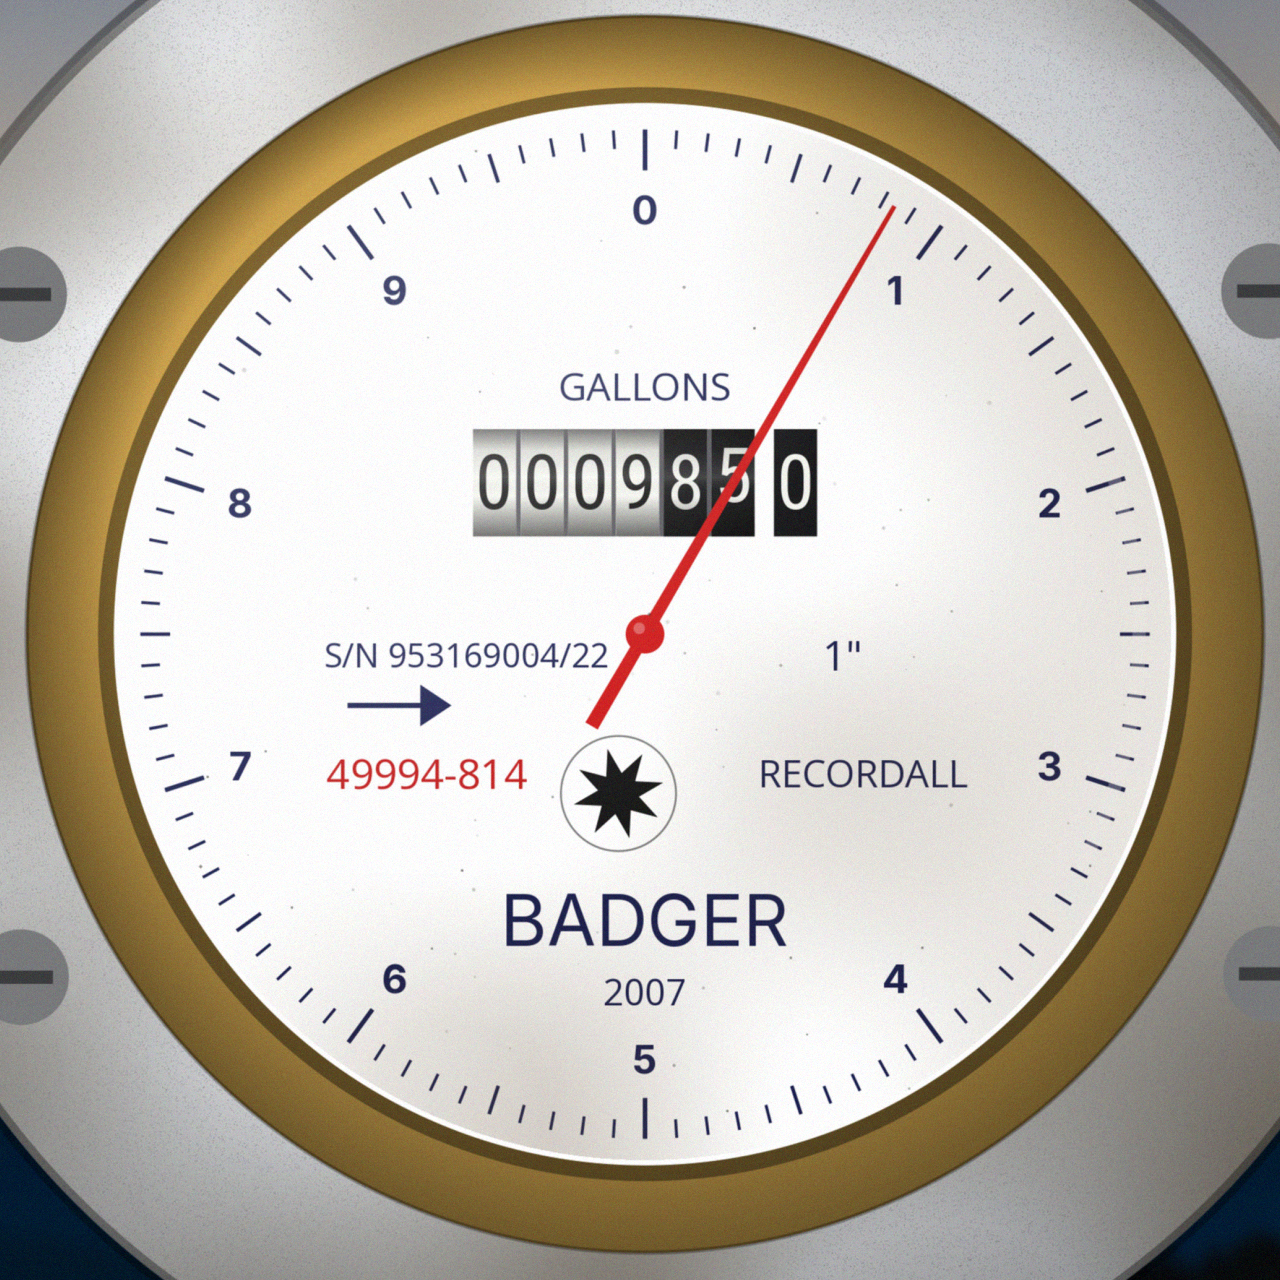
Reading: 9850.8 gal
